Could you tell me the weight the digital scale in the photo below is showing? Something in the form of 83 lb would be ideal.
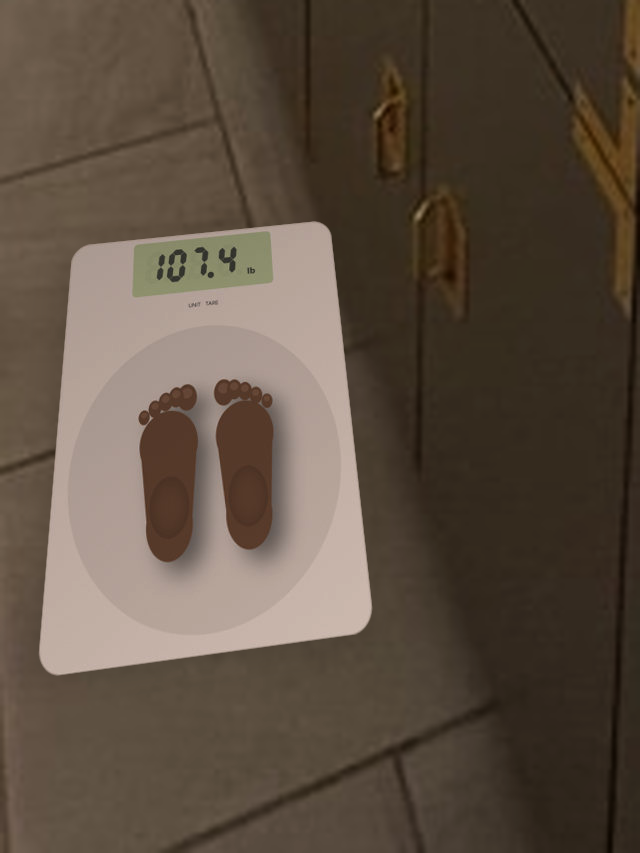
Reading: 107.4 lb
